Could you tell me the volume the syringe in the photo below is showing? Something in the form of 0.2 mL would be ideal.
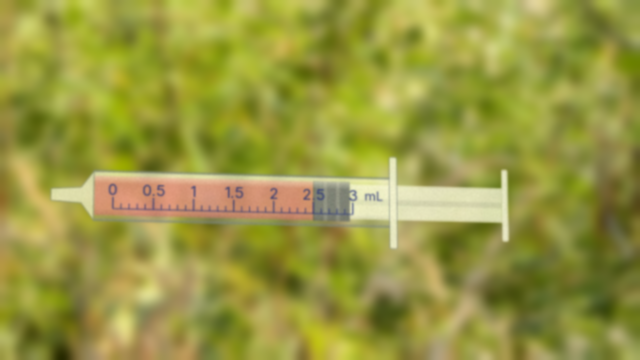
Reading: 2.5 mL
